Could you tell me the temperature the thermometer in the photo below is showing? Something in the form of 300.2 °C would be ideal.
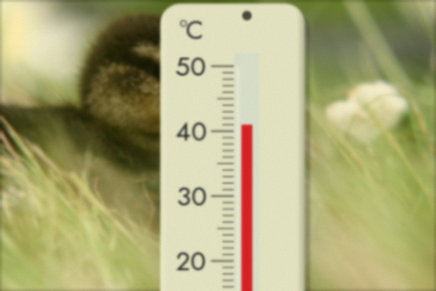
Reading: 41 °C
